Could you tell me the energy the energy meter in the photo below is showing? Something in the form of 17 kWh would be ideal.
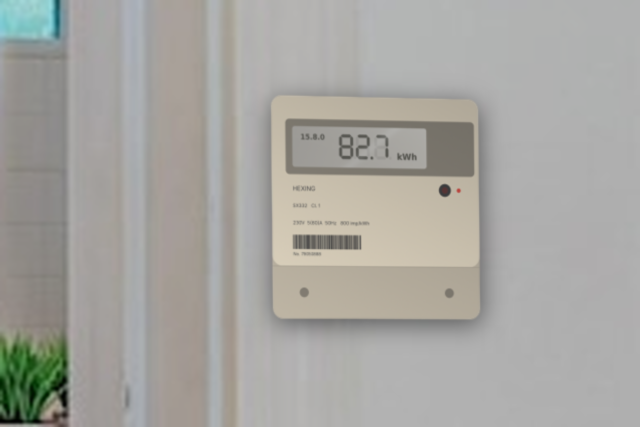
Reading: 82.7 kWh
